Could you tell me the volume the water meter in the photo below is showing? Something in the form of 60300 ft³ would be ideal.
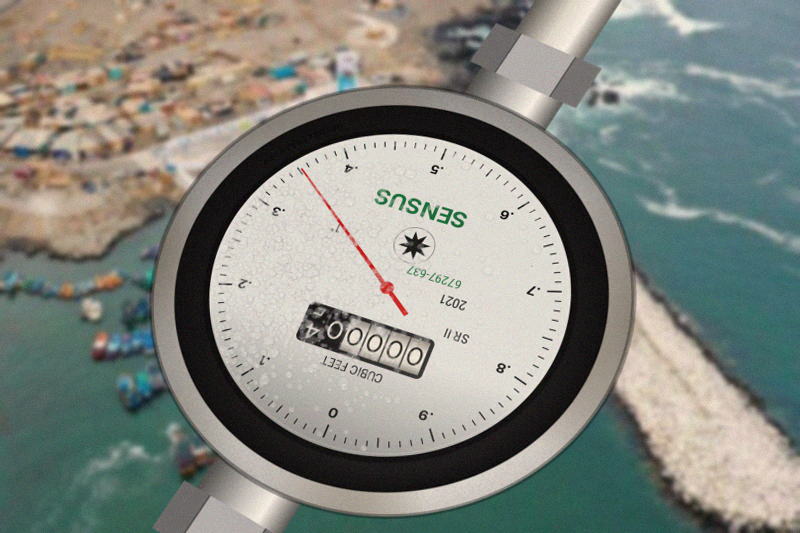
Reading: 4.35 ft³
